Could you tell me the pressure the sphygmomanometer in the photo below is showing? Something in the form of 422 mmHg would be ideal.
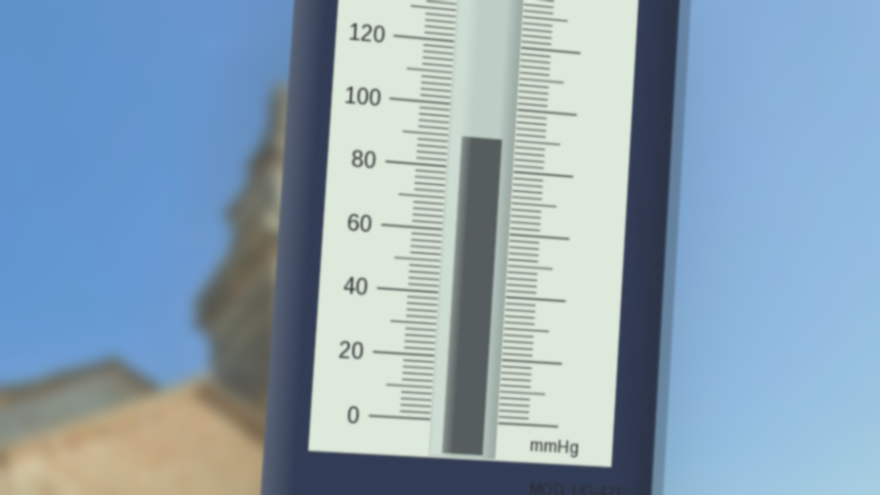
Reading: 90 mmHg
